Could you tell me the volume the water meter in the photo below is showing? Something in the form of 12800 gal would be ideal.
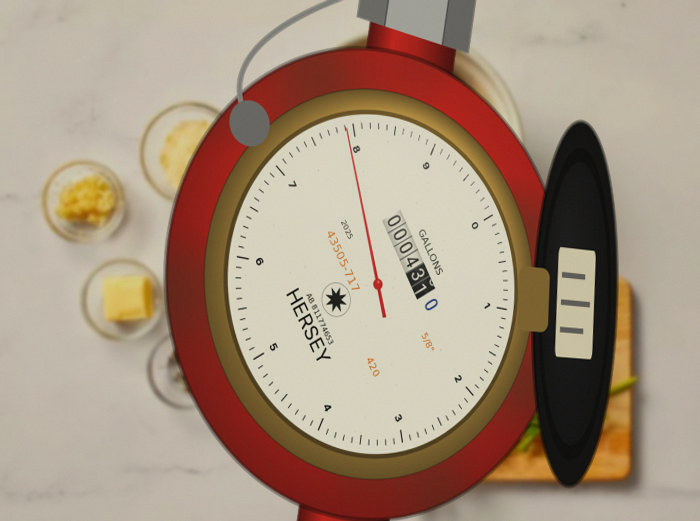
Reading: 4307.9 gal
